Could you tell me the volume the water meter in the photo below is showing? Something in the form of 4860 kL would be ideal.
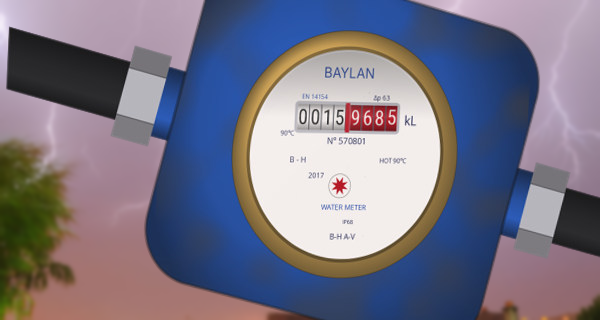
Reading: 15.9685 kL
